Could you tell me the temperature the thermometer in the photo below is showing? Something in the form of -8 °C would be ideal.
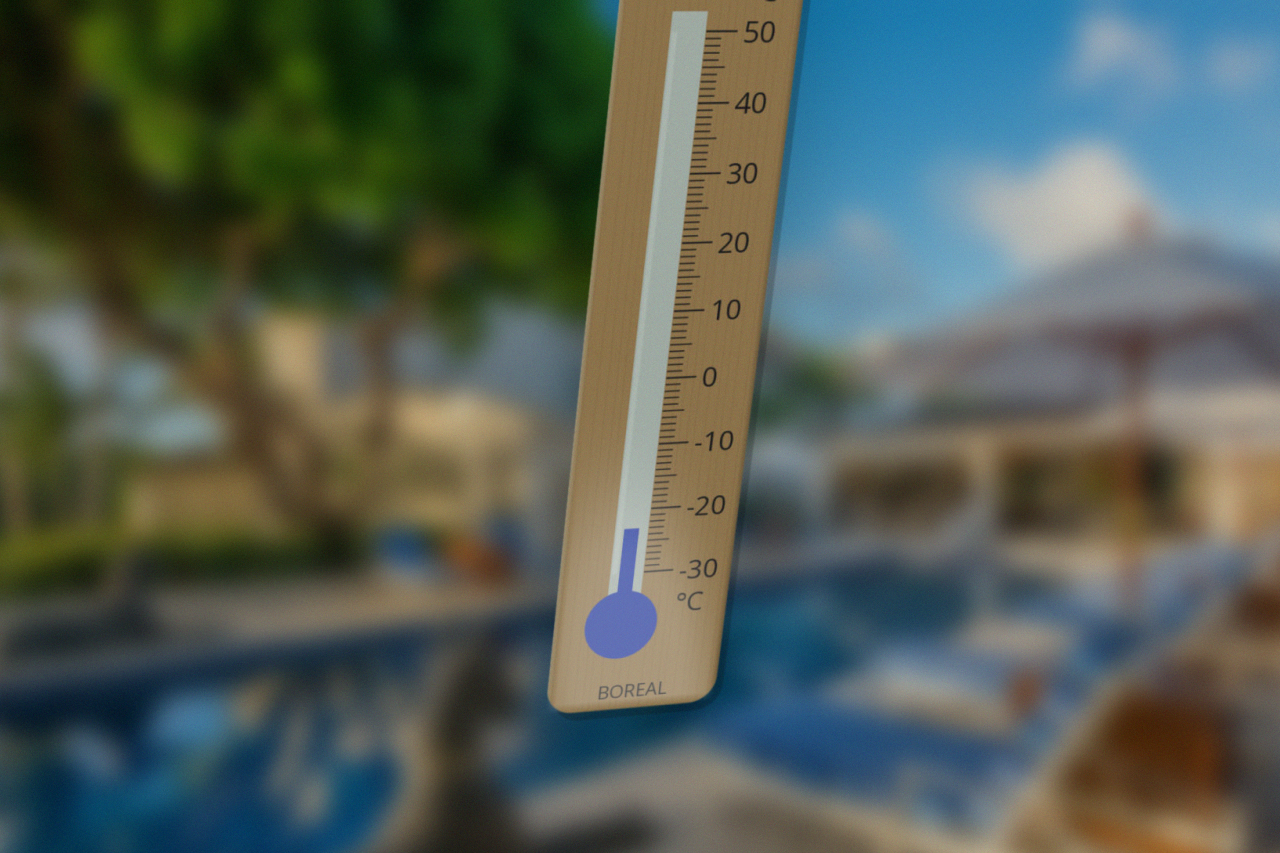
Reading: -23 °C
